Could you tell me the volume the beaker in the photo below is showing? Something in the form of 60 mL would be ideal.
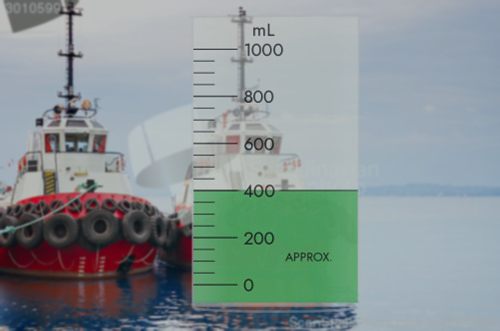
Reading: 400 mL
